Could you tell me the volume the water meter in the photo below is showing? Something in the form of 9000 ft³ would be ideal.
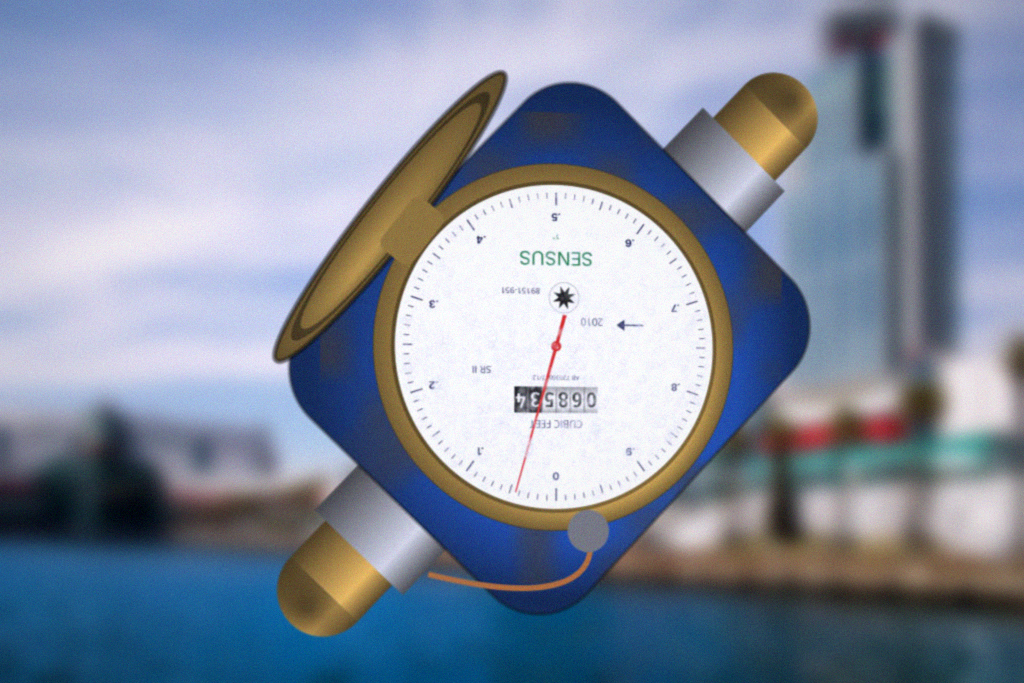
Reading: 68534.04 ft³
